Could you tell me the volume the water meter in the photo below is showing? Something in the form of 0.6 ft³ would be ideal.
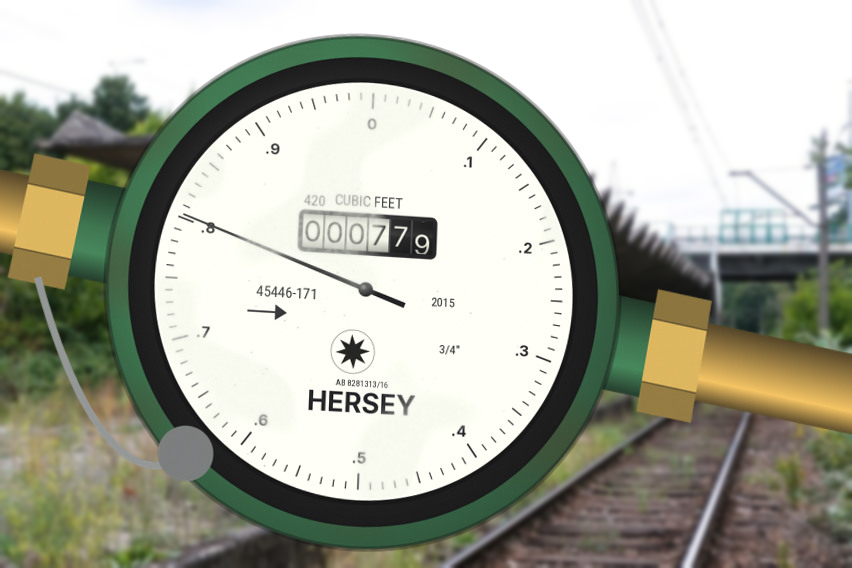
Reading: 778.80 ft³
